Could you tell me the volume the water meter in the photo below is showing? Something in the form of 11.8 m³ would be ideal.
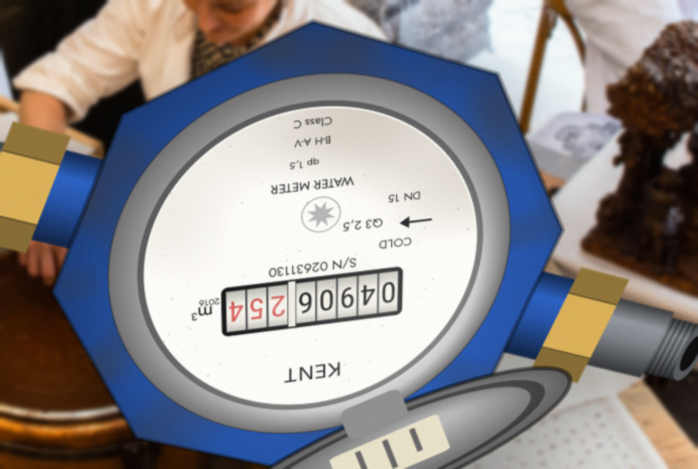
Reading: 4906.254 m³
